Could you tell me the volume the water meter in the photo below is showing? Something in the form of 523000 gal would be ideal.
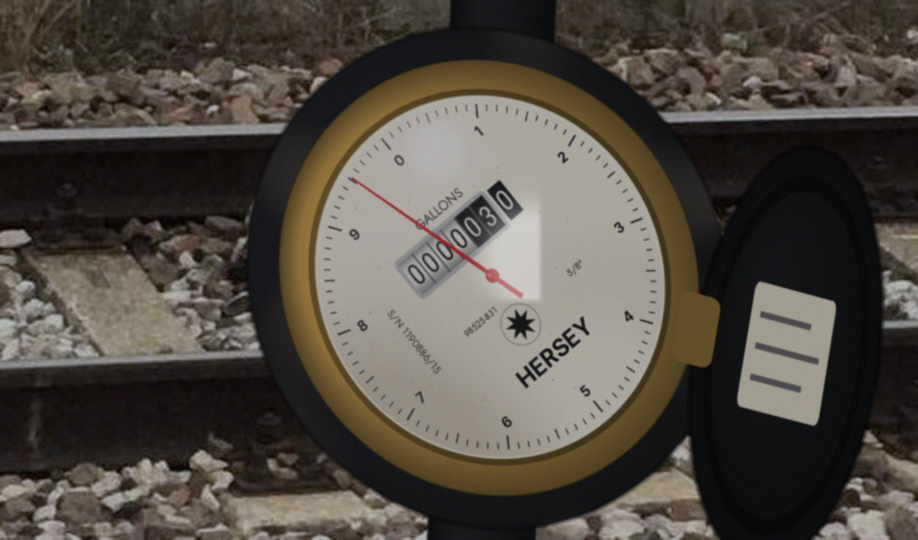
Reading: 29.5 gal
